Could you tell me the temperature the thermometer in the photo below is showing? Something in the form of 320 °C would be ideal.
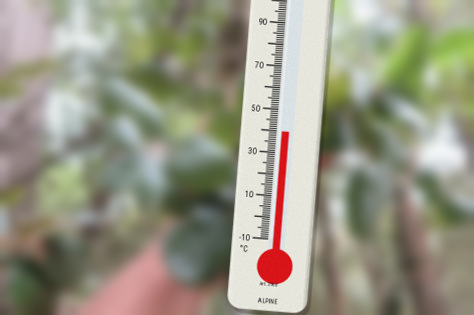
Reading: 40 °C
